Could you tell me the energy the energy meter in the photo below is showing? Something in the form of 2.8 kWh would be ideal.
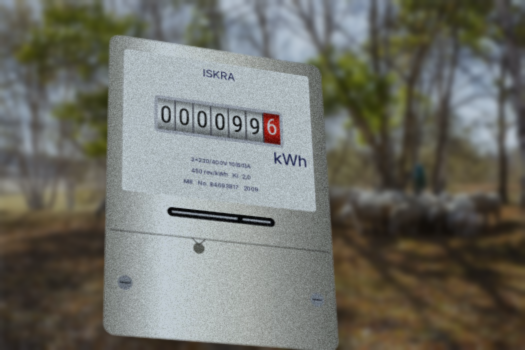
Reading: 99.6 kWh
